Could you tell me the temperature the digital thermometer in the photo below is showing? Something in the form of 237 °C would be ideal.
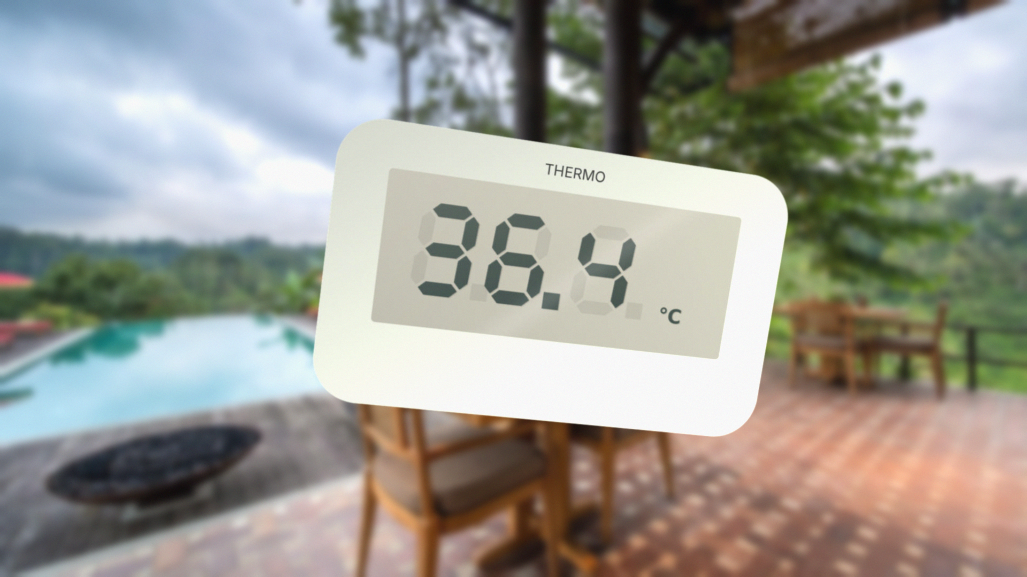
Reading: 36.4 °C
